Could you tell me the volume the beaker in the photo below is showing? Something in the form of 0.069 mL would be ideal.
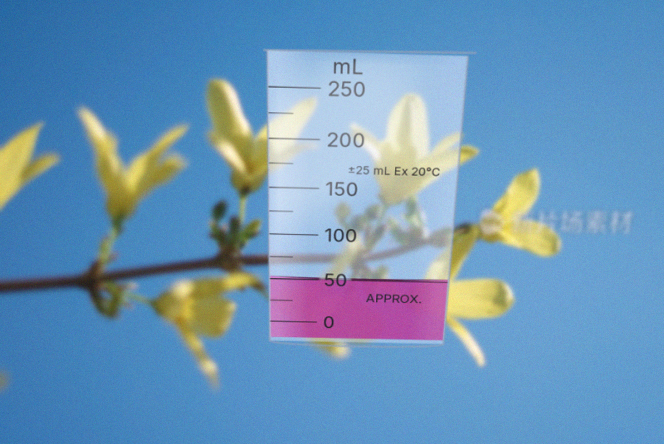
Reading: 50 mL
